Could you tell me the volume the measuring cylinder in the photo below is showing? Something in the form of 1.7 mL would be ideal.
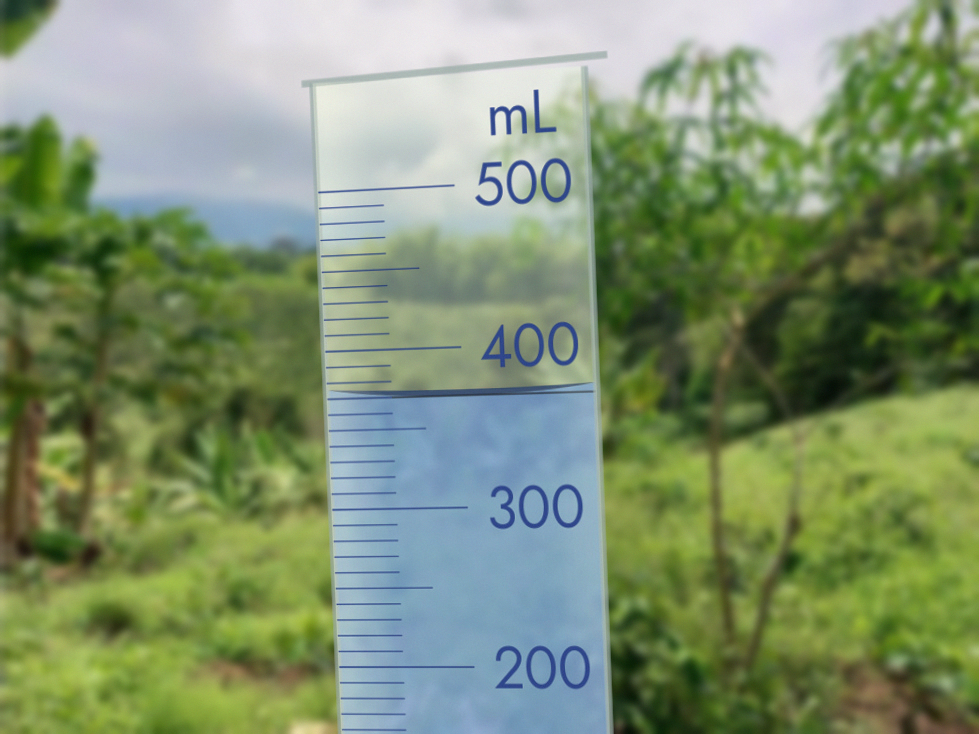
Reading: 370 mL
